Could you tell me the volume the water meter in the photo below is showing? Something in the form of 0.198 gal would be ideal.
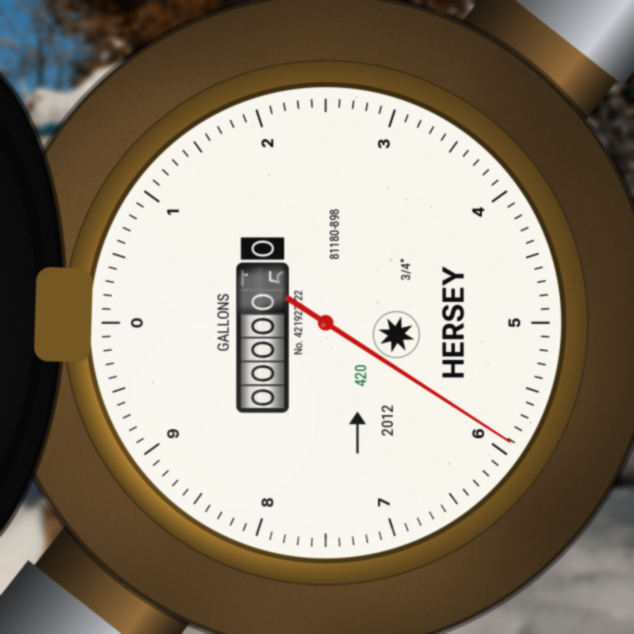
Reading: 45.9 gal
